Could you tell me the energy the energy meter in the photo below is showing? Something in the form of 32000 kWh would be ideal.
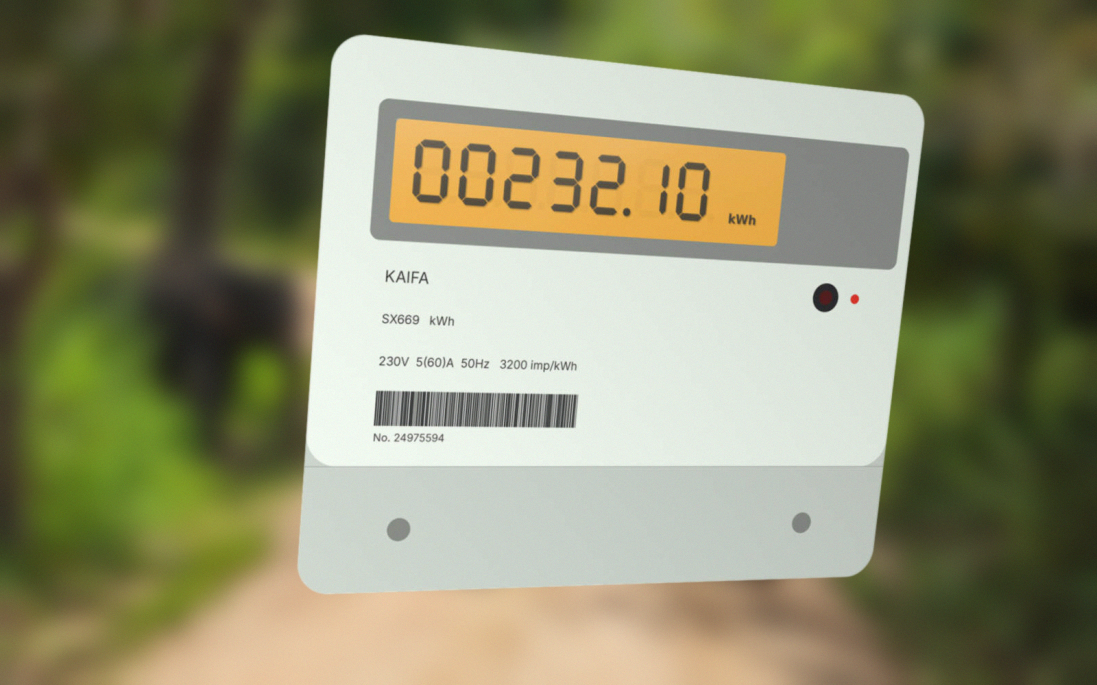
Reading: 232.10 kWh
